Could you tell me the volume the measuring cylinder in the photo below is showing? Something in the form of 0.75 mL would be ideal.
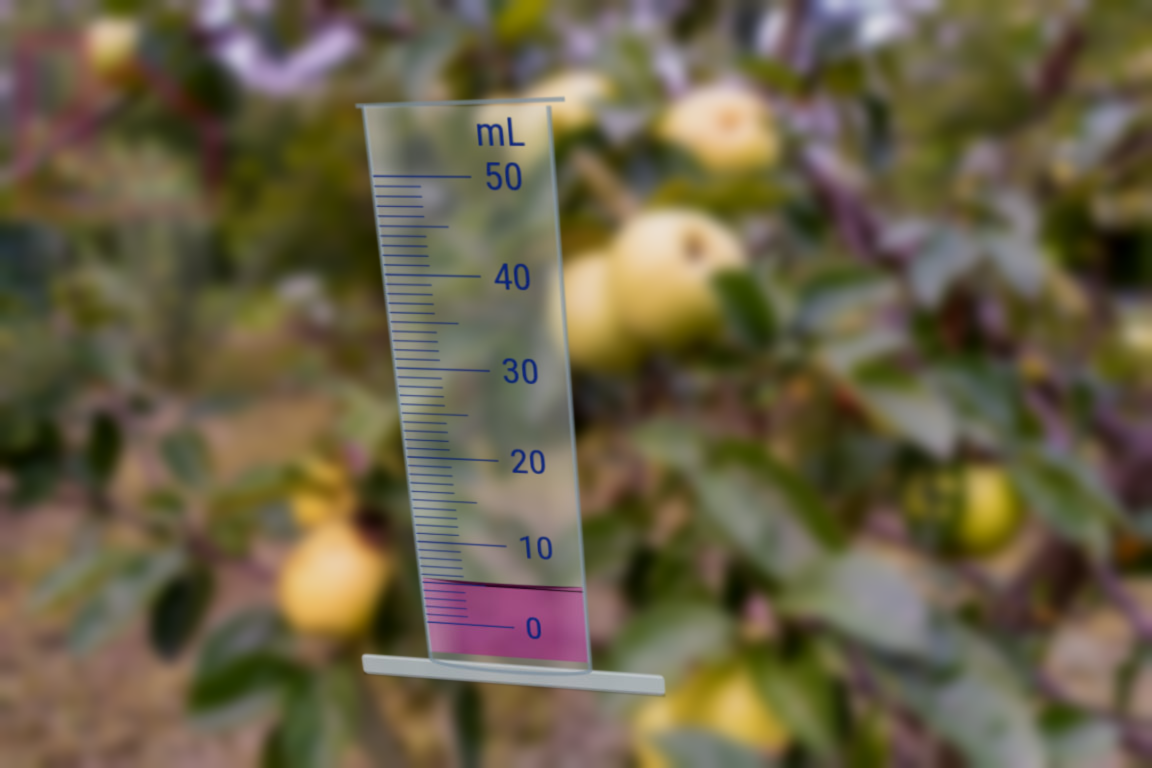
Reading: 5 mL
